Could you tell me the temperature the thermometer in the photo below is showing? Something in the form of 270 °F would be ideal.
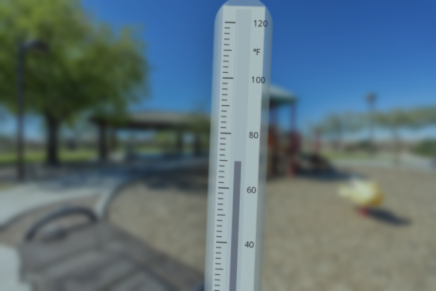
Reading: 70 °F
